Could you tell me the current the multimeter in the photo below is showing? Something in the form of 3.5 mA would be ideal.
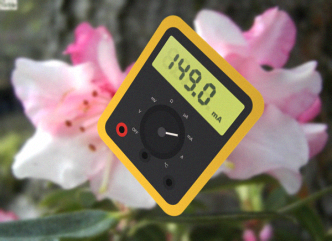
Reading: 149.0 mA
